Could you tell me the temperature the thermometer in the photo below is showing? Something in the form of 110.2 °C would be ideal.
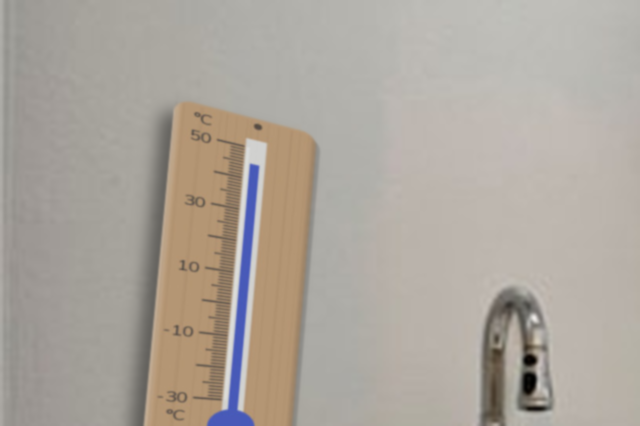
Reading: 45 °C
